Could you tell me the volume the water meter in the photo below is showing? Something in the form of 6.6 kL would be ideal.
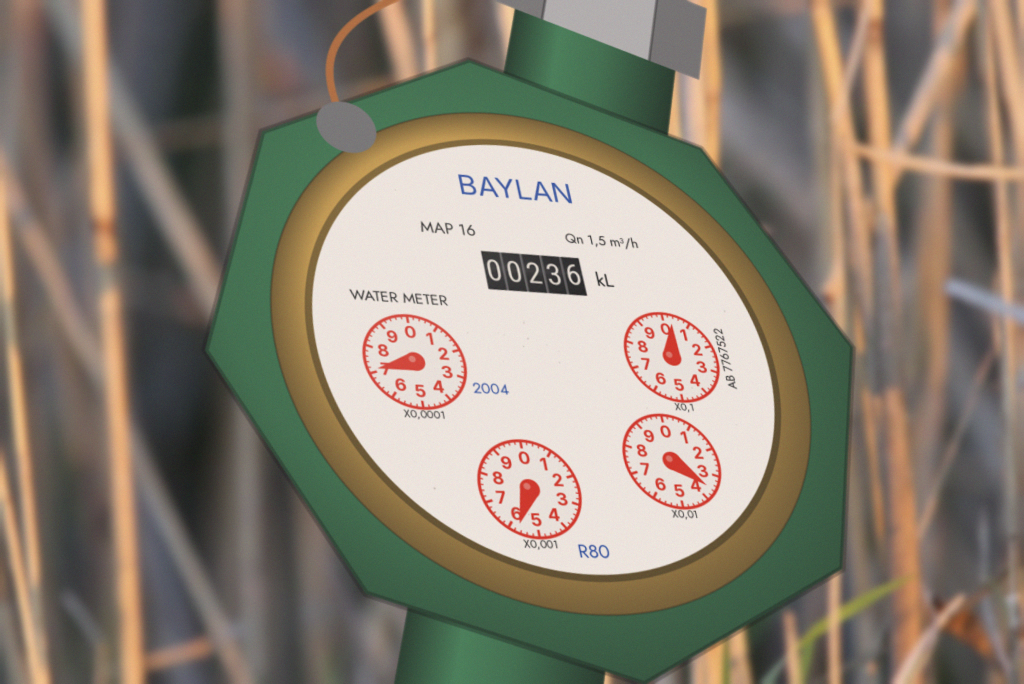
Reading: 236.0357 kL
